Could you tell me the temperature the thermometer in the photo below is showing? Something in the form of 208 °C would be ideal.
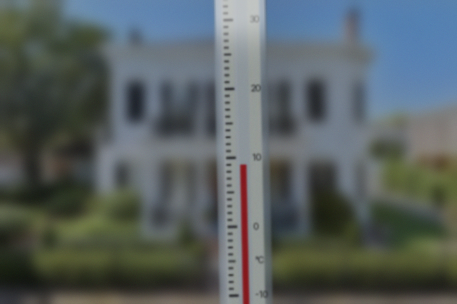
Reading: 9 °C
